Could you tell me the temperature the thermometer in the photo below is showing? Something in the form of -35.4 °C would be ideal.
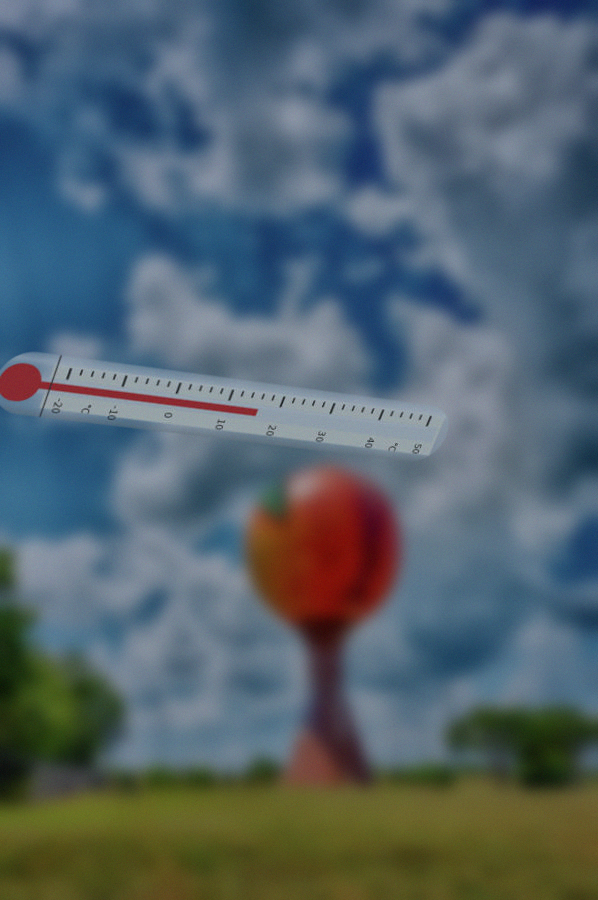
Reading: 16 °C
